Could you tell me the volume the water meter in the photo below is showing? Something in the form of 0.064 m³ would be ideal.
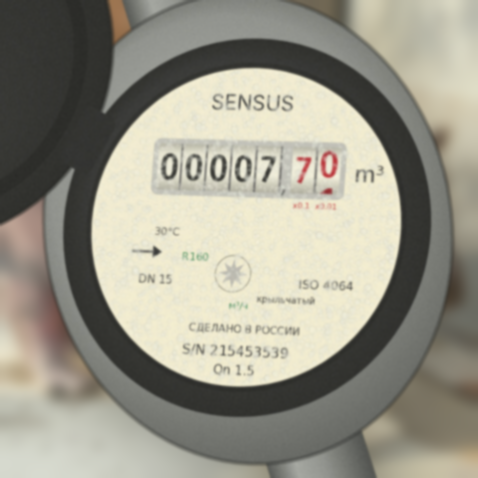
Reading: 7.70 m³
